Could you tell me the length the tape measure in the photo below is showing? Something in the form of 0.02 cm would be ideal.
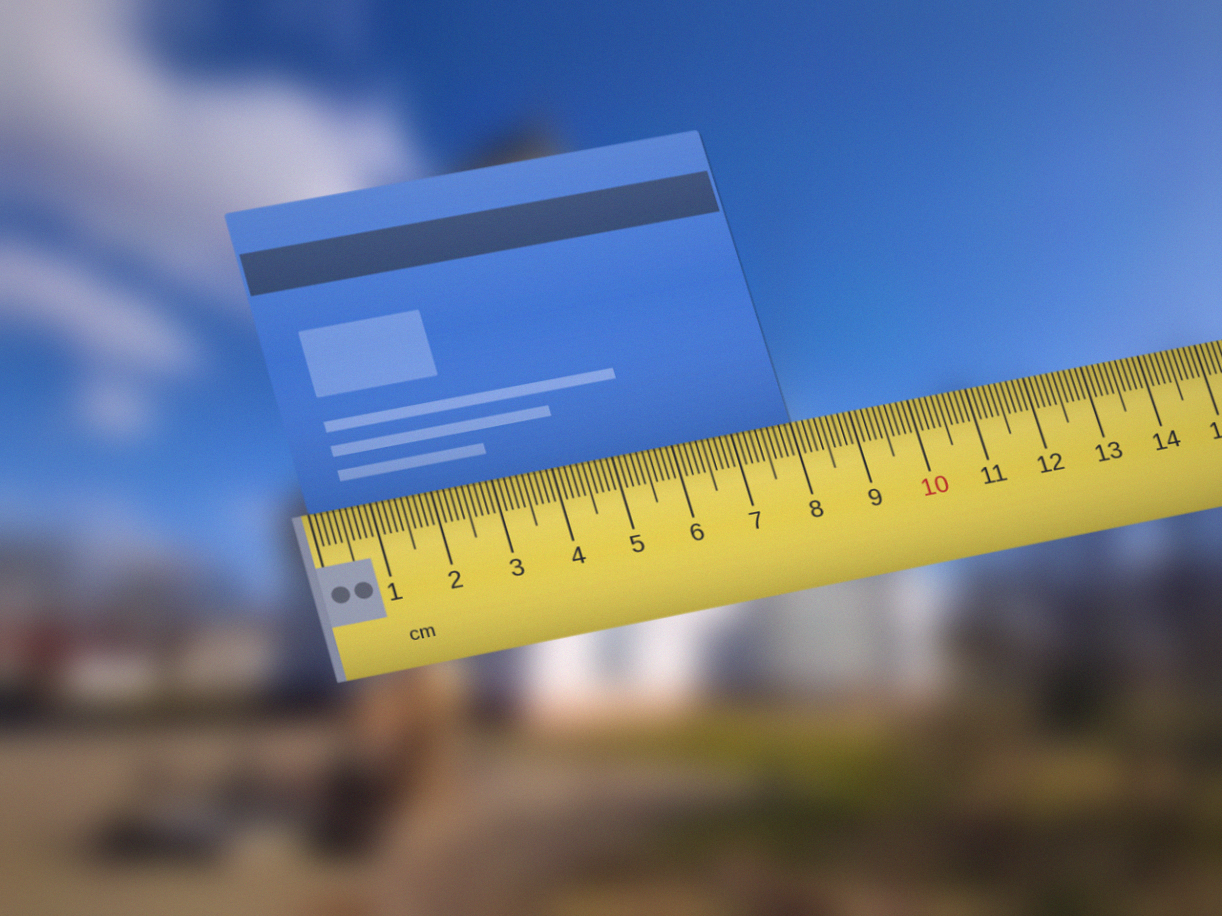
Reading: 8 cm
